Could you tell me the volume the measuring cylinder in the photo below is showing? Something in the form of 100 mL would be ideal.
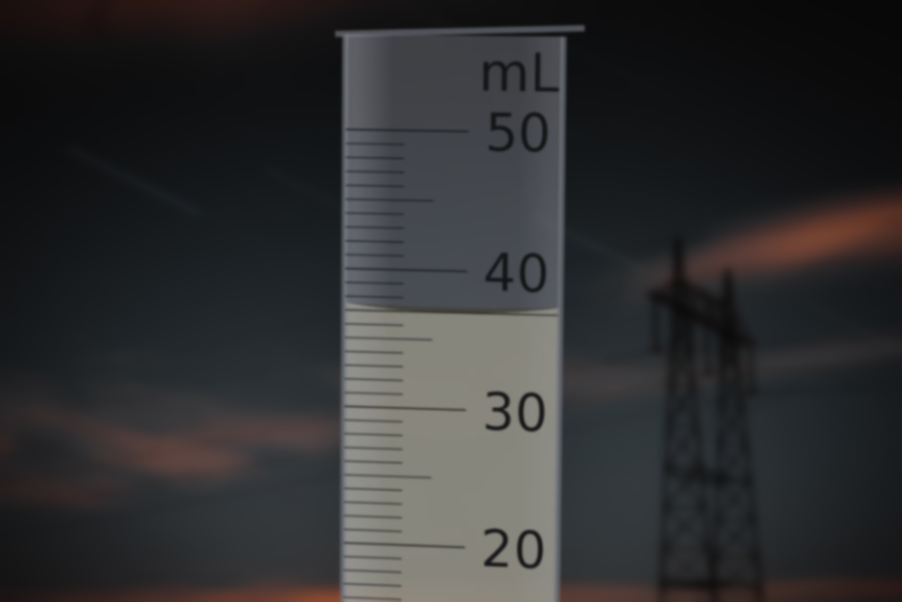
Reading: 37 mL
